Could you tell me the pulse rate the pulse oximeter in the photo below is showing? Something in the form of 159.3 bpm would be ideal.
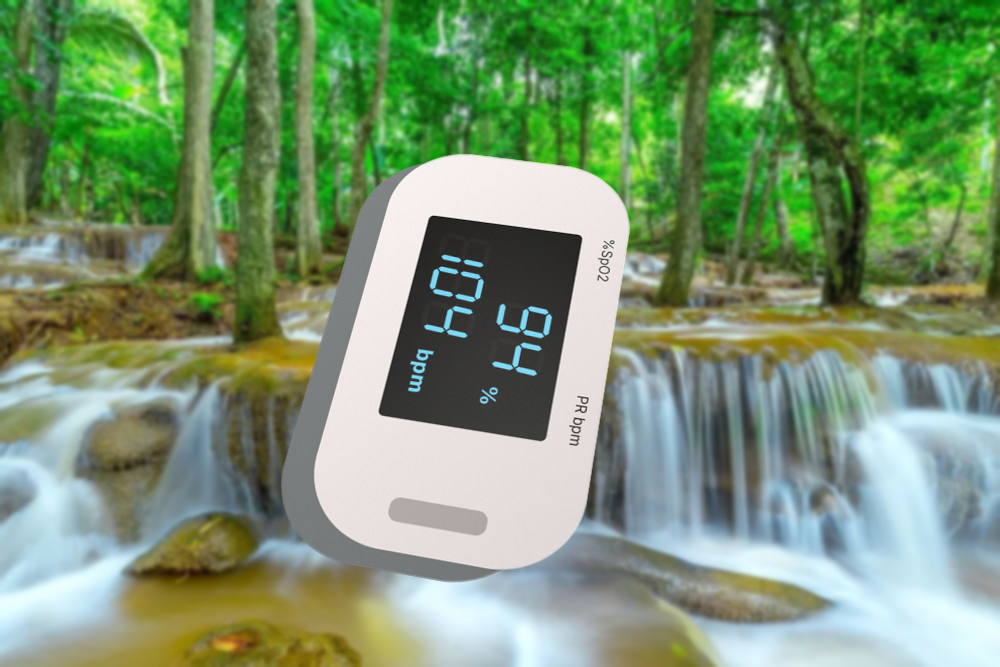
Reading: 104 bpm
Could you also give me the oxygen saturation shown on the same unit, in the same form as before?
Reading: 94 %
